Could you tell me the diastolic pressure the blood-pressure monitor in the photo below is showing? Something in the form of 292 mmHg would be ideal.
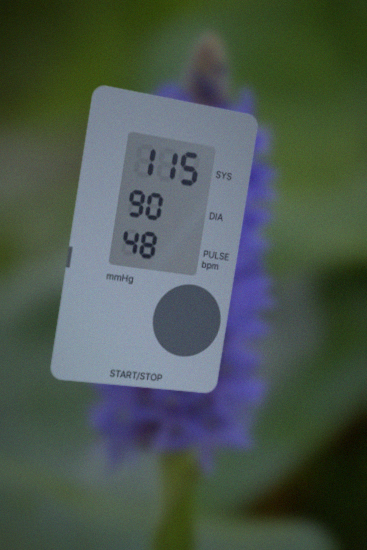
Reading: 90 mmHg
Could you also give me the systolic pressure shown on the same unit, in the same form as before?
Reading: 115 mmHg
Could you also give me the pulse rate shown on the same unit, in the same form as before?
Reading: 48 bpm
